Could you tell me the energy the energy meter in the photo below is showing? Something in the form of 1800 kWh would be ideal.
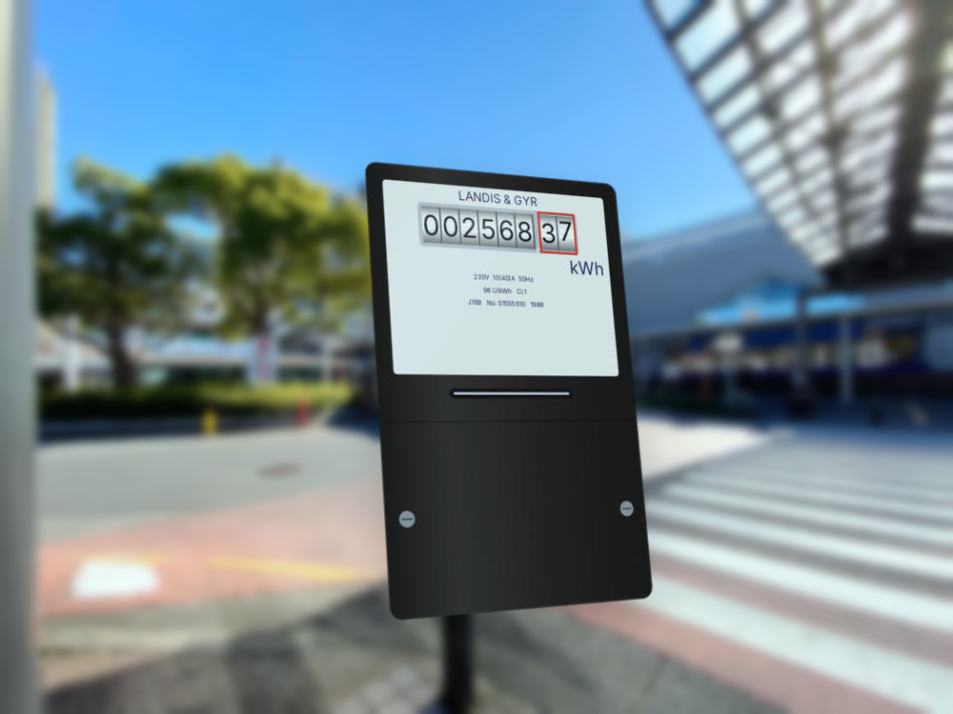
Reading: 2568.37 kWh
